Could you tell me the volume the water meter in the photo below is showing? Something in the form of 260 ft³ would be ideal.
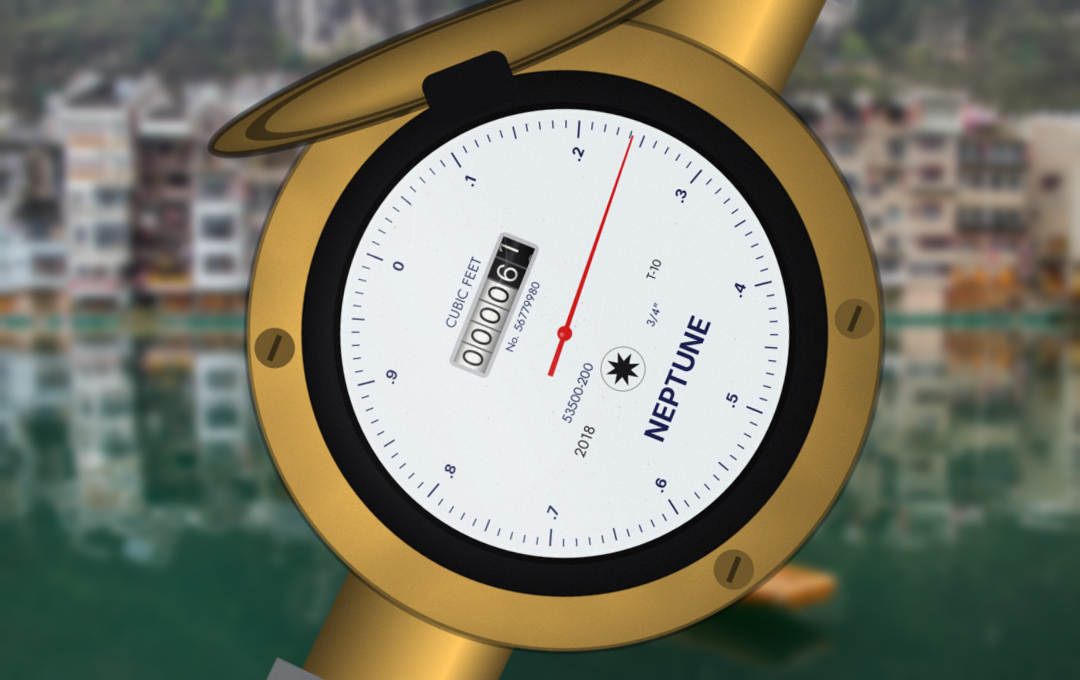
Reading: 61.24 ft³
